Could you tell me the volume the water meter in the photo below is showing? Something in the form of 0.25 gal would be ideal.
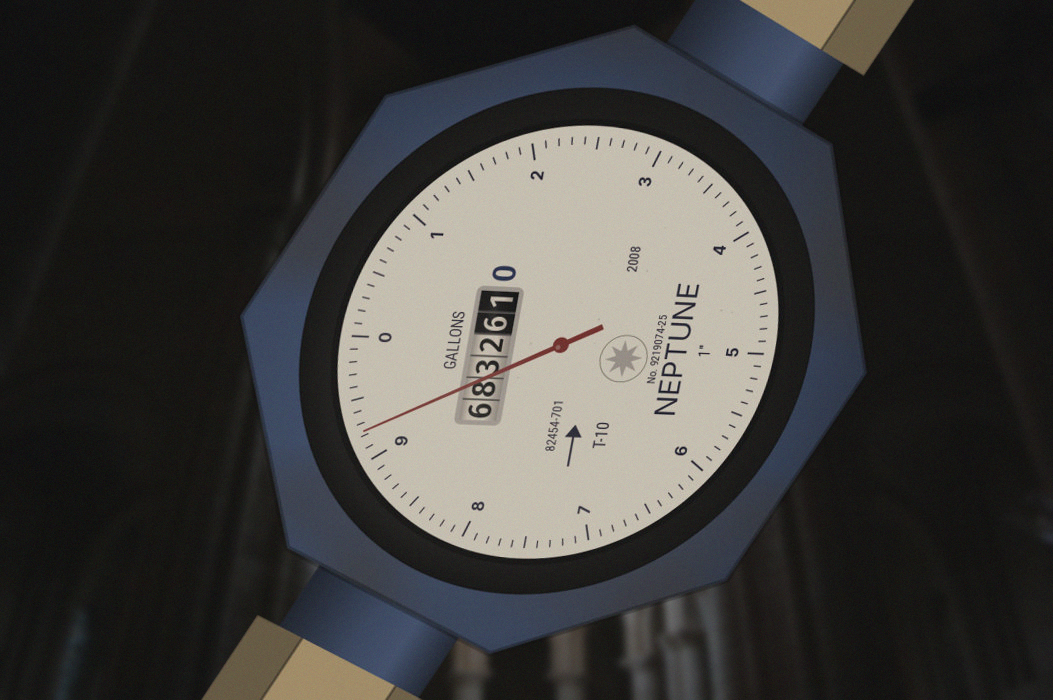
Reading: 6832609.2 gal
